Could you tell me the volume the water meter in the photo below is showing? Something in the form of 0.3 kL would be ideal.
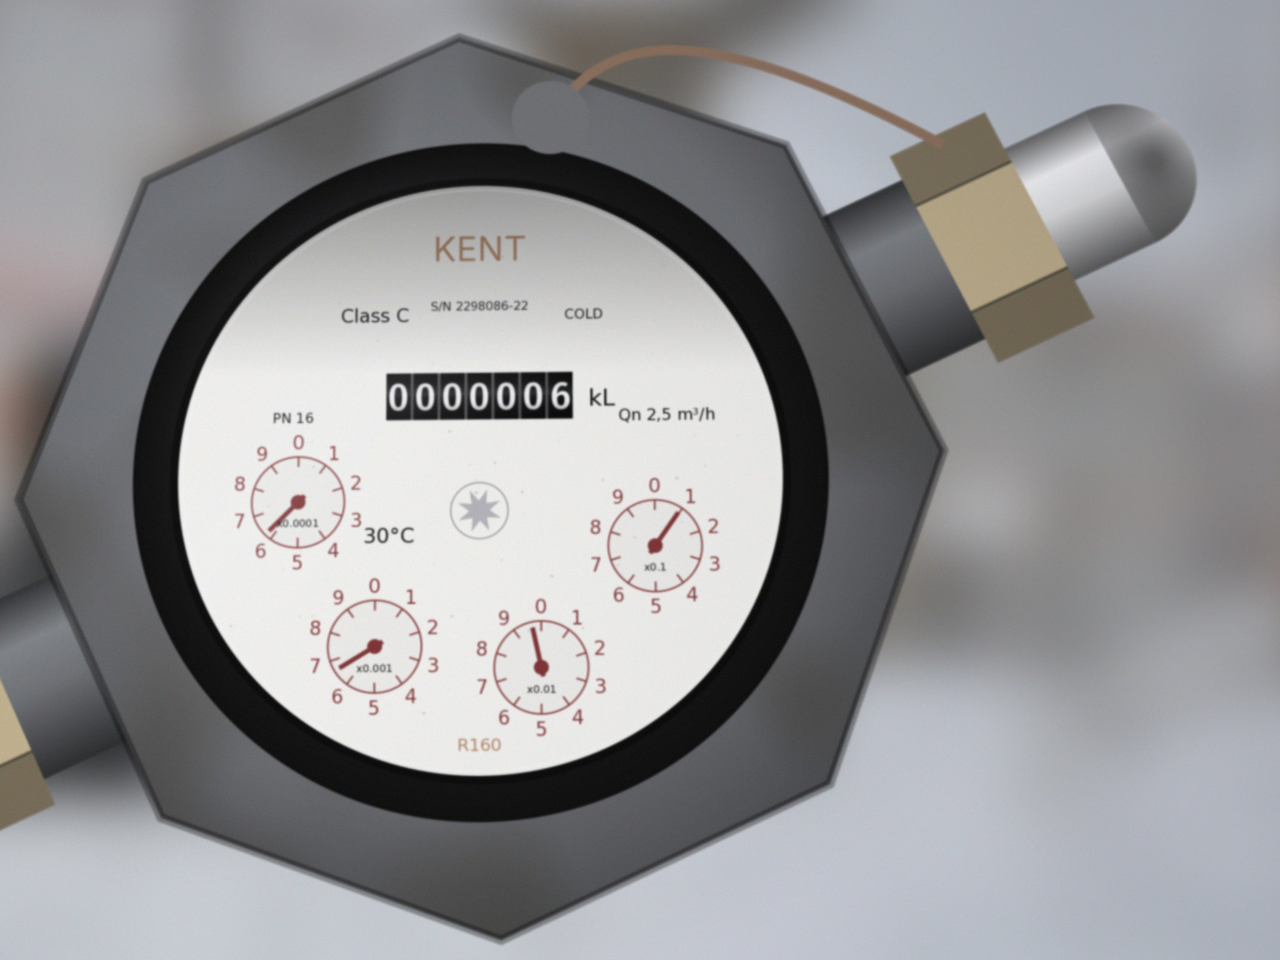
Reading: 6.0966 kL
